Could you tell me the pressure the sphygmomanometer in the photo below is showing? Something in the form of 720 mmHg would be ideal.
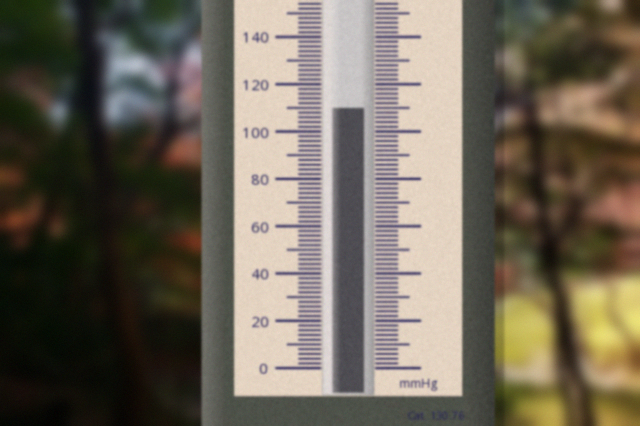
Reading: 110 mmHg
